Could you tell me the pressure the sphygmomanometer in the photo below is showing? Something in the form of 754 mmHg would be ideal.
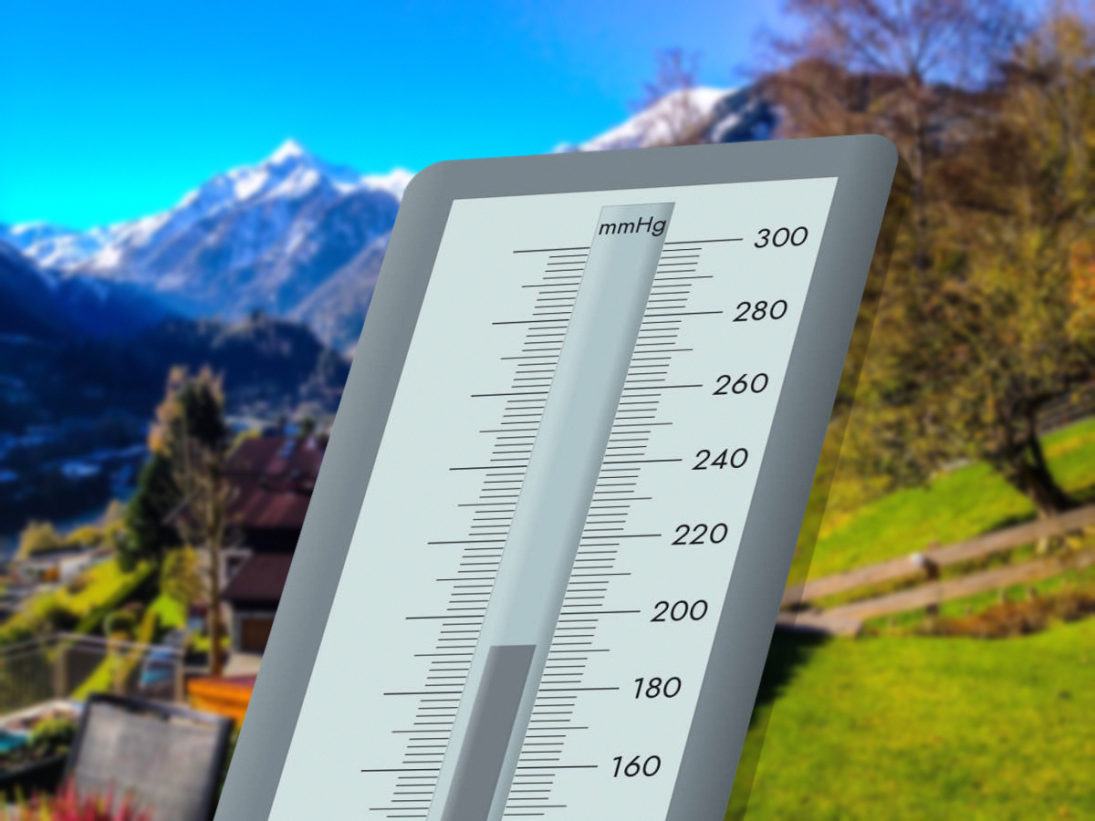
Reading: 192 mmHg
